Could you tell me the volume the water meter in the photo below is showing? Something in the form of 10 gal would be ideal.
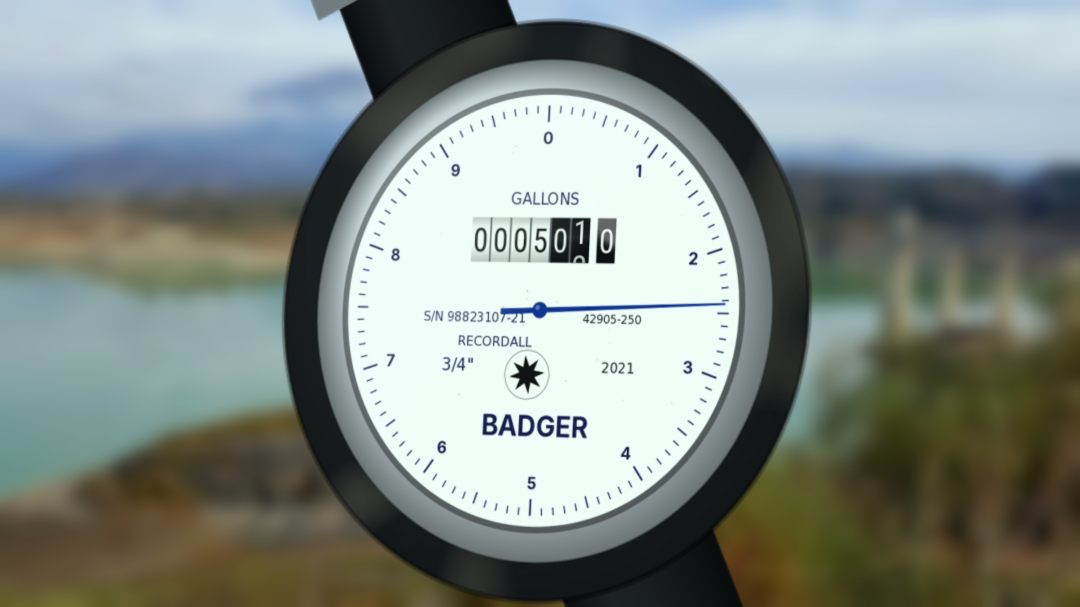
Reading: 5012.4 gal
